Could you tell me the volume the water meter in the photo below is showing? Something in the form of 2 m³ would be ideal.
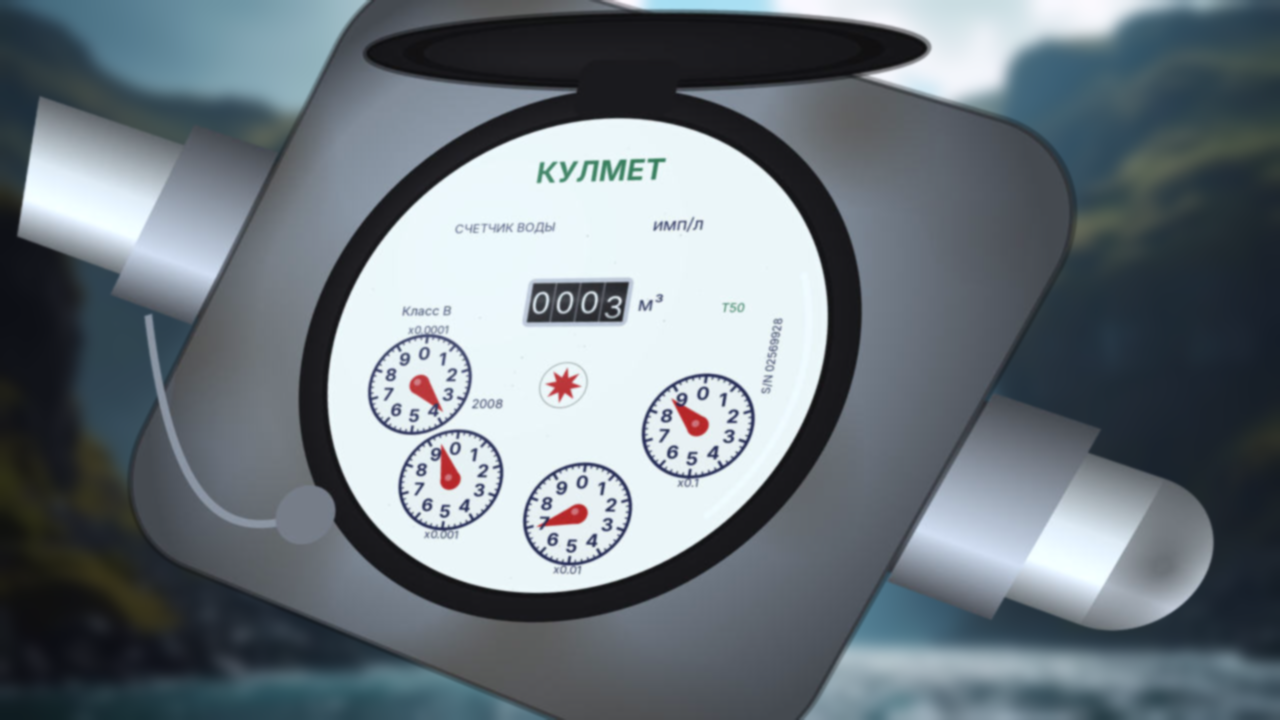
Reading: 2.8693 m³
